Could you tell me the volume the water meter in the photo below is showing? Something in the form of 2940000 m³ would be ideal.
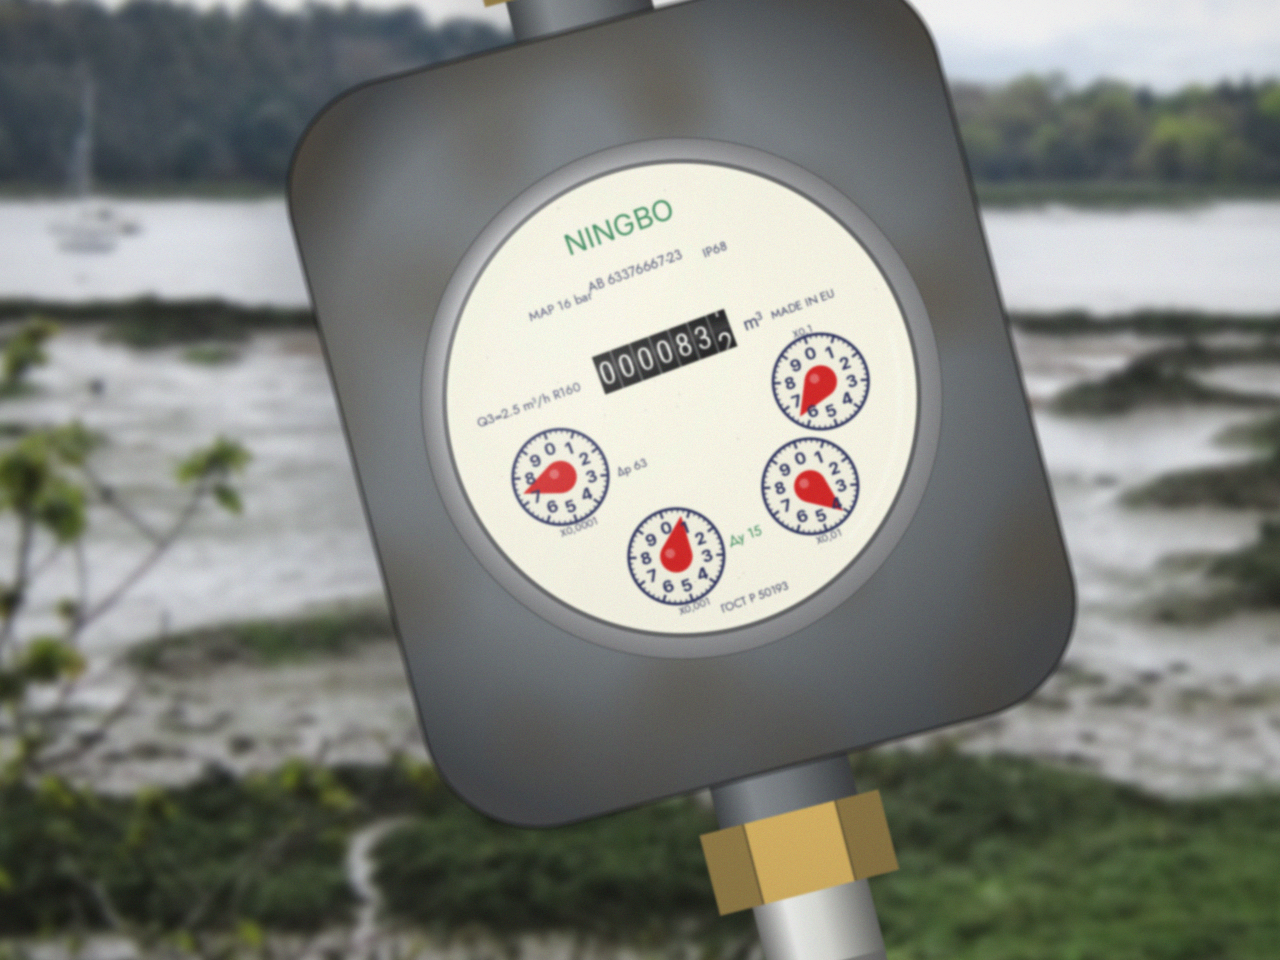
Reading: 831.6407 m³
